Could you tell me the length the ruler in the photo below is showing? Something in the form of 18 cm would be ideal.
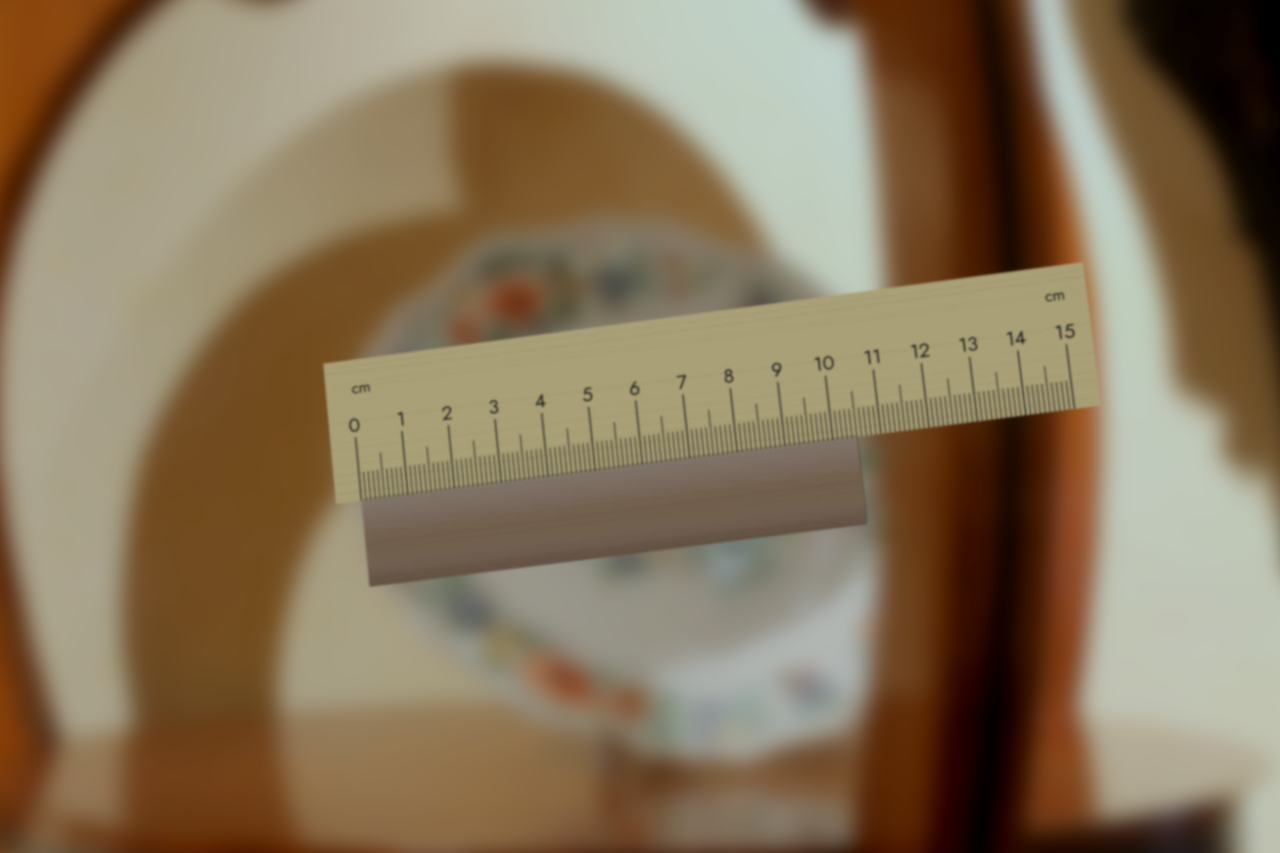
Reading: 10.5 cm
